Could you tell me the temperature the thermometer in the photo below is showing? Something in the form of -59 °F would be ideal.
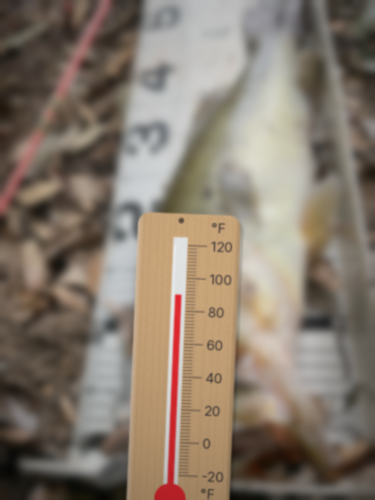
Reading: 90 °F
